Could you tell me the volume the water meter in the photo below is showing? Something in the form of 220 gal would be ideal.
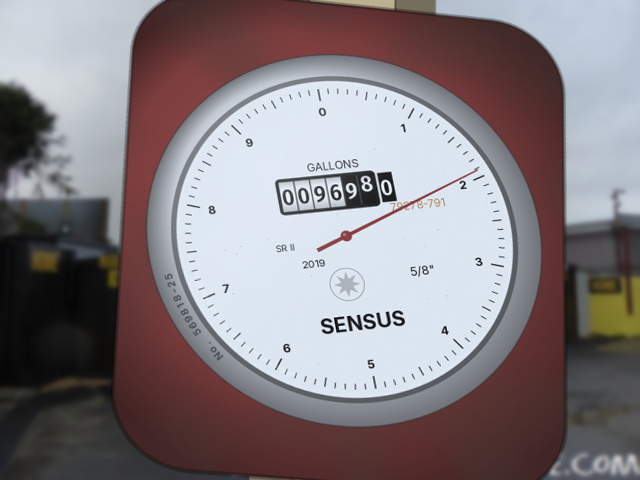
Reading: 96981.9 gal
